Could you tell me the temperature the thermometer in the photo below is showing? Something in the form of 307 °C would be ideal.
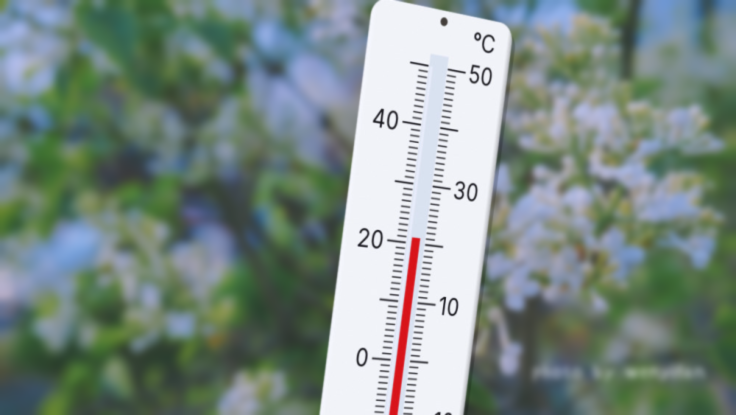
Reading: 21 °C
